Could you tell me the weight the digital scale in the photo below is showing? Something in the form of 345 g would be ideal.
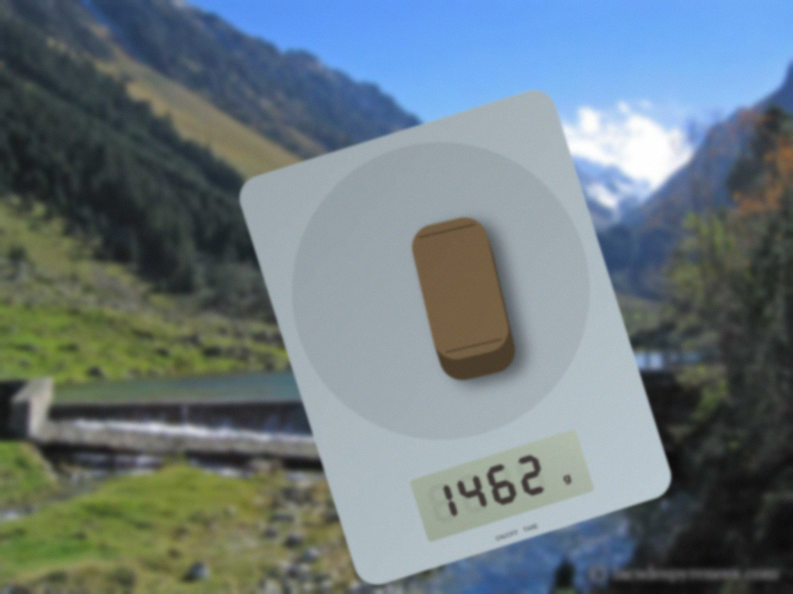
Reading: 1462 g
